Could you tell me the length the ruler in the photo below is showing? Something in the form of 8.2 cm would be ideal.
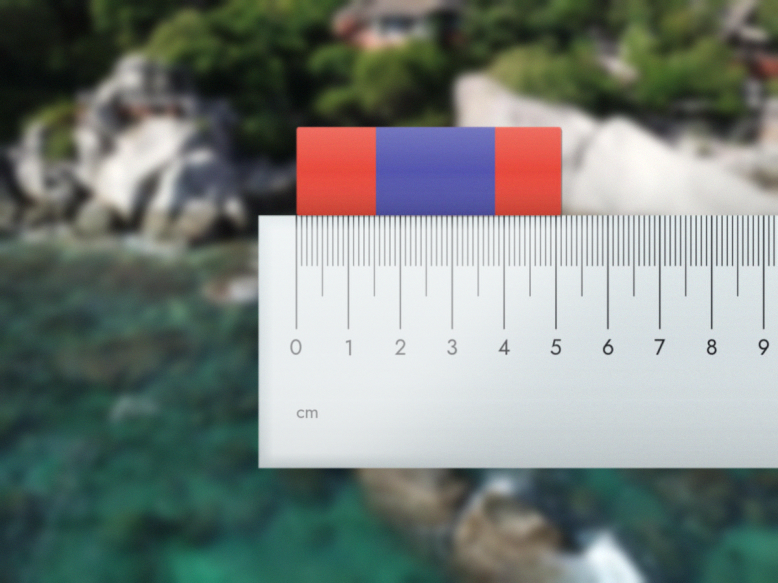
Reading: 5.1 cm
